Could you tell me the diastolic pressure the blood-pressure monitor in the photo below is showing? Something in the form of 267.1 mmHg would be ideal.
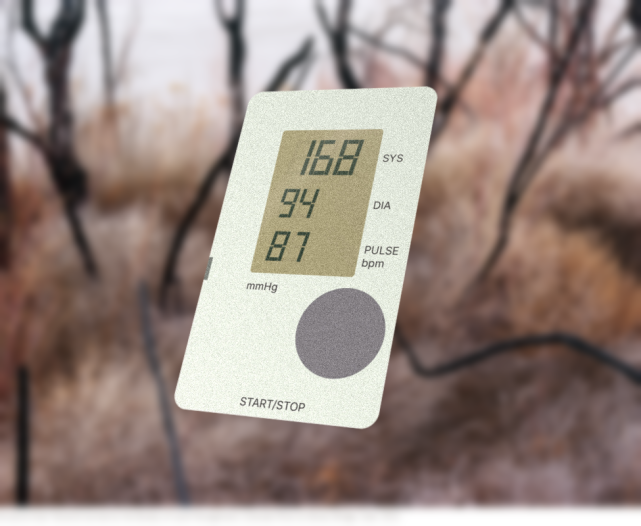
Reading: 94 mmHg
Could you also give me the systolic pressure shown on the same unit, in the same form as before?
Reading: 168 mmHg
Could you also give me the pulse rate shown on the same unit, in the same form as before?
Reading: 87 bpm
